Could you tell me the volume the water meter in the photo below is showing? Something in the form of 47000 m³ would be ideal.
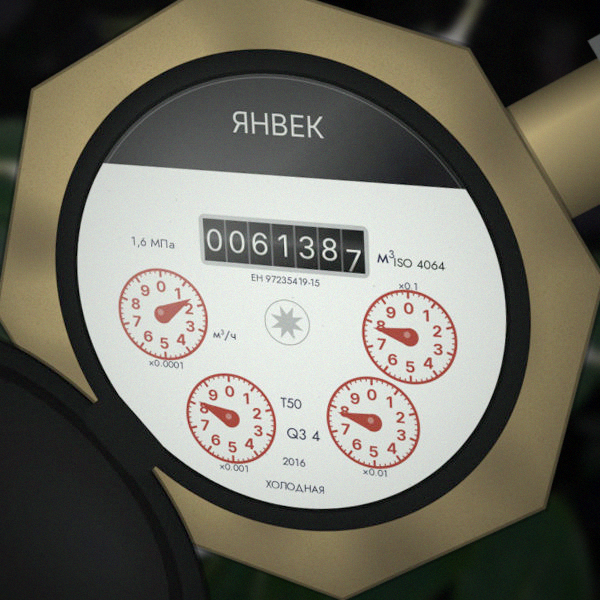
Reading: 61386.7781 m³
